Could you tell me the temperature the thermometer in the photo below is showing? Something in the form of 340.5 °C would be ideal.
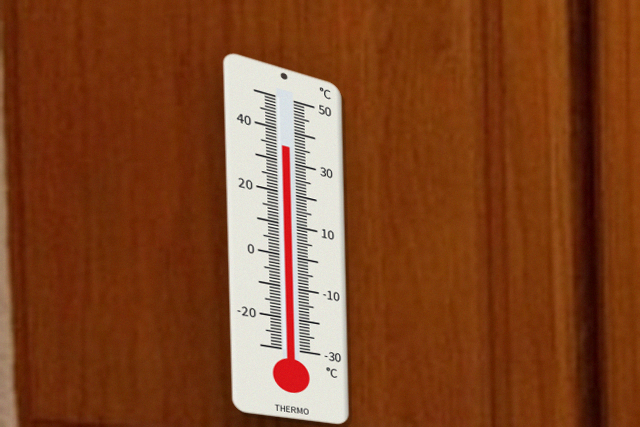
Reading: 35 °C
